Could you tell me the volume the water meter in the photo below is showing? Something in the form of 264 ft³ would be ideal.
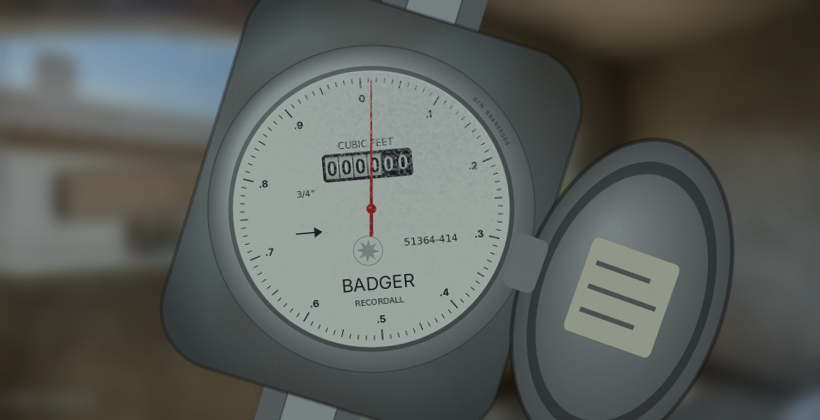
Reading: 0.01 ft³
